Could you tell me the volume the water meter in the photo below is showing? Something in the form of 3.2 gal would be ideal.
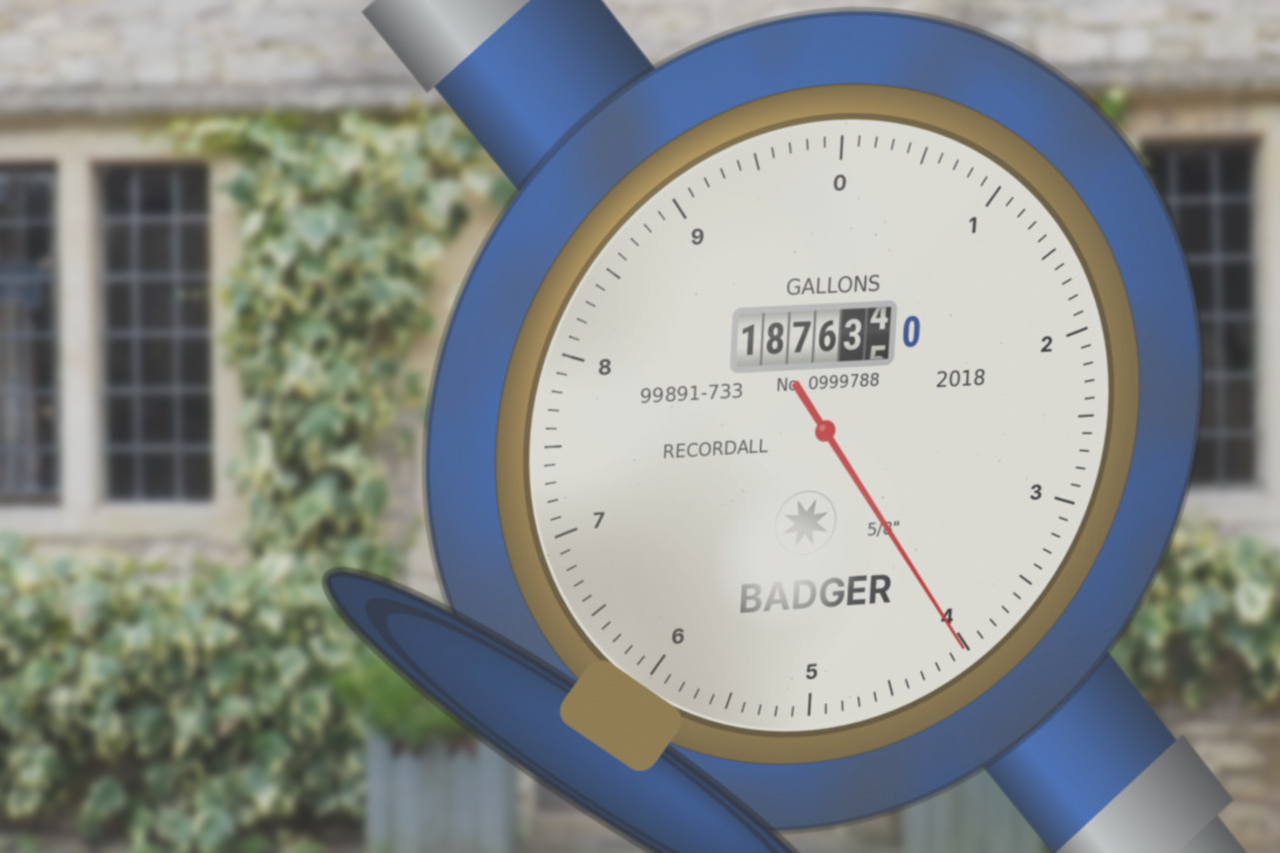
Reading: 1876344.0 gal
